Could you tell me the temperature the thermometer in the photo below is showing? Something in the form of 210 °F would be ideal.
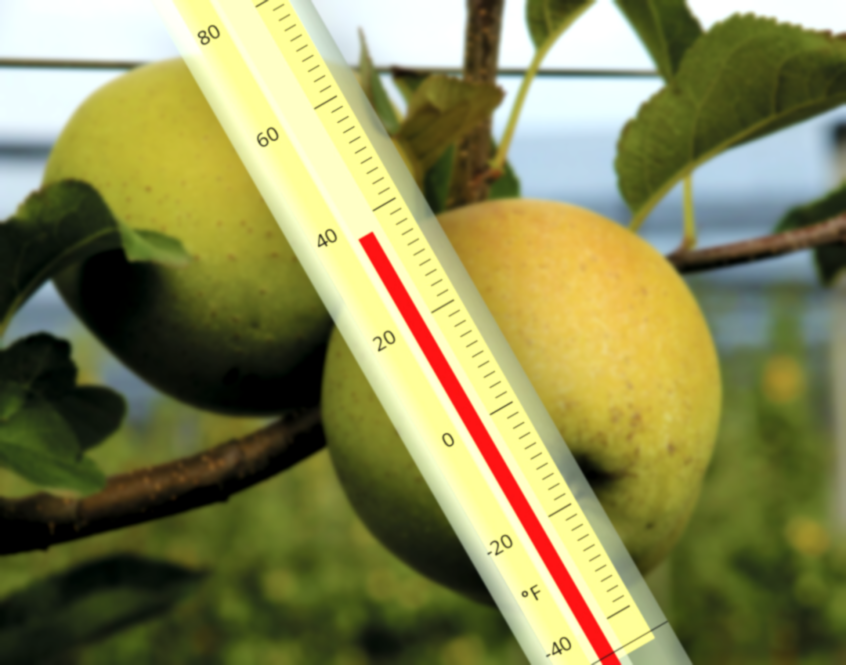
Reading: 37 °F
